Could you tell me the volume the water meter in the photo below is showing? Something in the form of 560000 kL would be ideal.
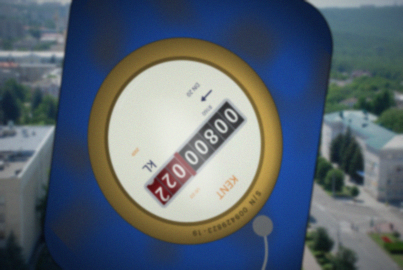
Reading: 800.022 kL
